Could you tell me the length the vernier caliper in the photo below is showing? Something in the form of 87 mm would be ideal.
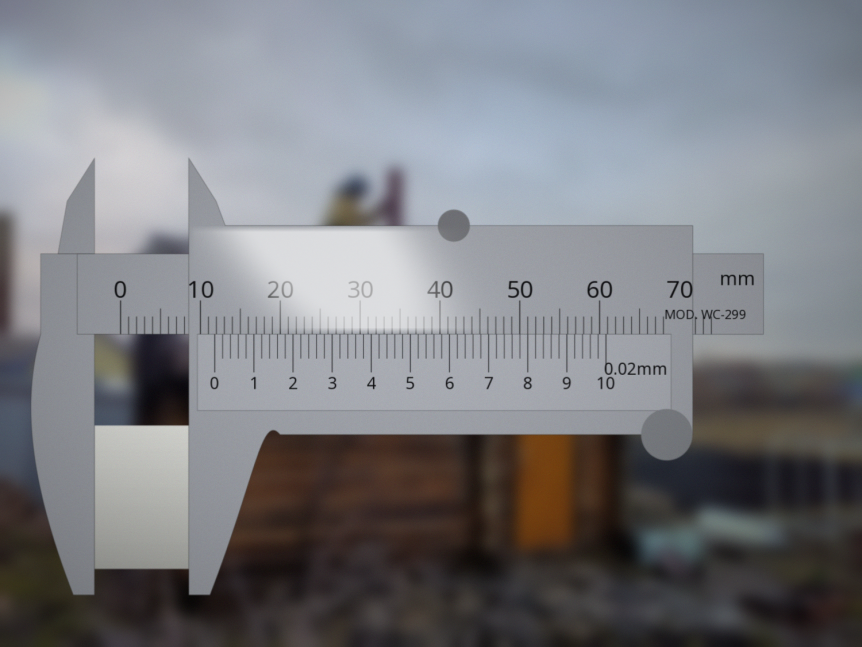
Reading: 11.8 mm
